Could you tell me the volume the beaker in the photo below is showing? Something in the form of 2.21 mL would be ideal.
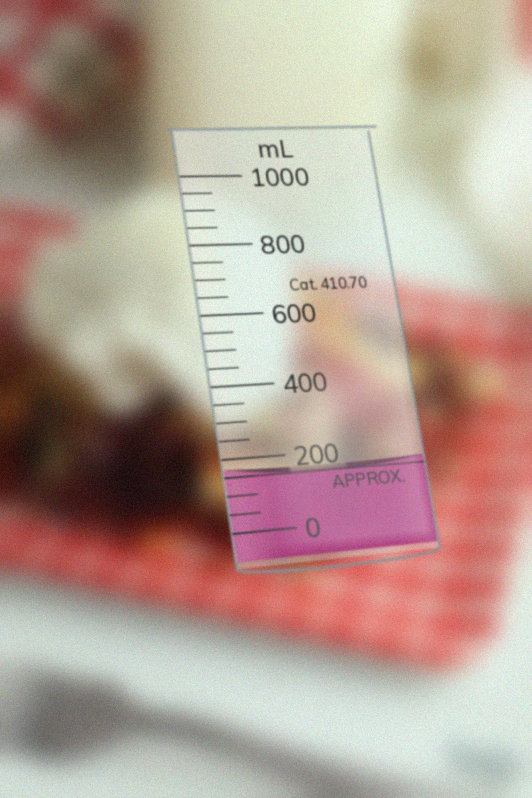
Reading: 150 mL
